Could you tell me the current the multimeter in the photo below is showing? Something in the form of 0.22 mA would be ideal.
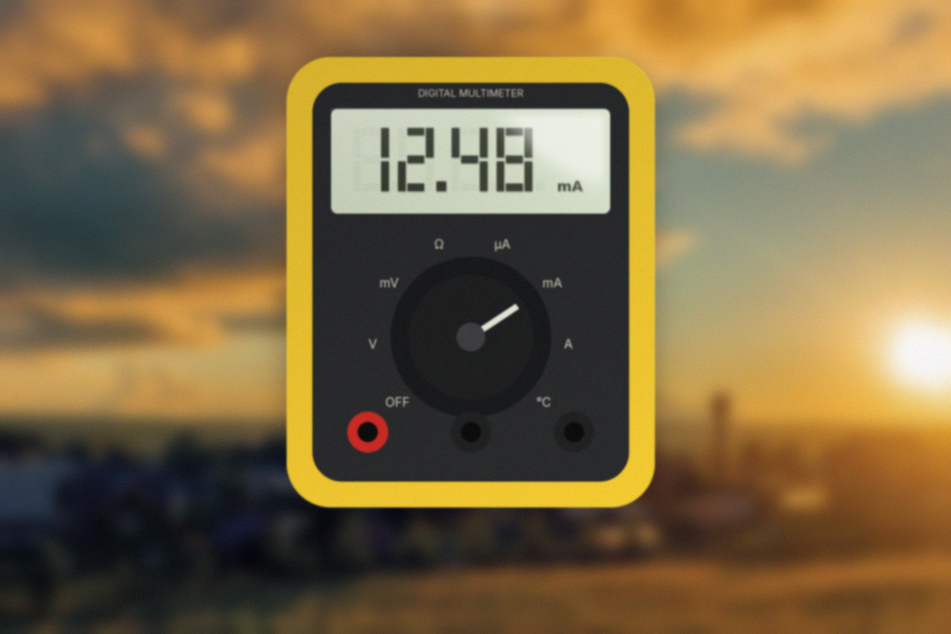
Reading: 12.48 mA
